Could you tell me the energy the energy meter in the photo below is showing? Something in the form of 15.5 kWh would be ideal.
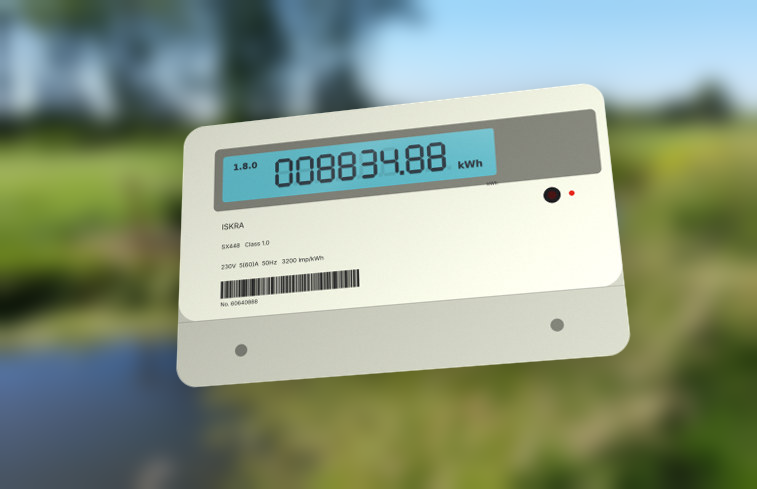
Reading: 8834.88 kWh
